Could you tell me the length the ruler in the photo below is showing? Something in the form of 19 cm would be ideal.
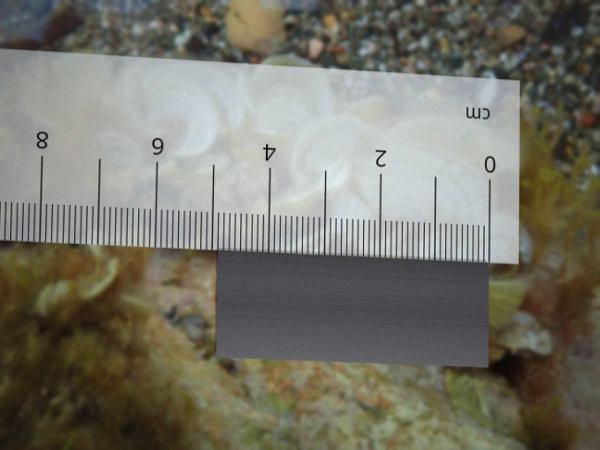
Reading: 4.9 cm
